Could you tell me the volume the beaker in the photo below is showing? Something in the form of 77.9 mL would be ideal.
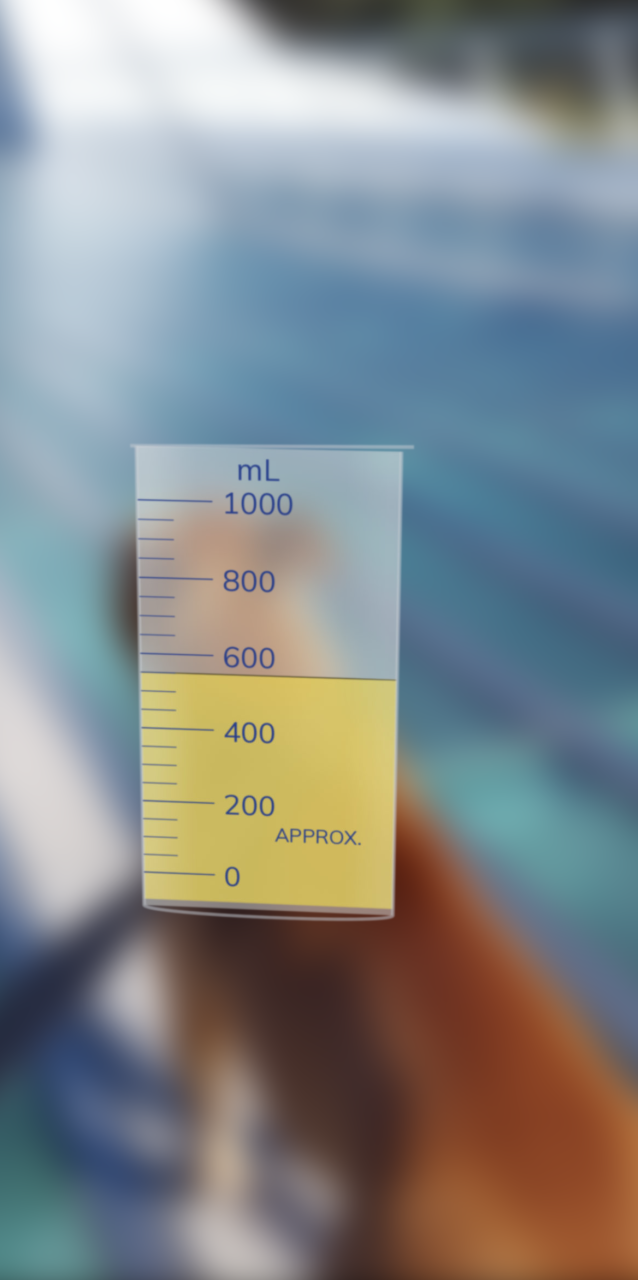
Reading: 550 mL
